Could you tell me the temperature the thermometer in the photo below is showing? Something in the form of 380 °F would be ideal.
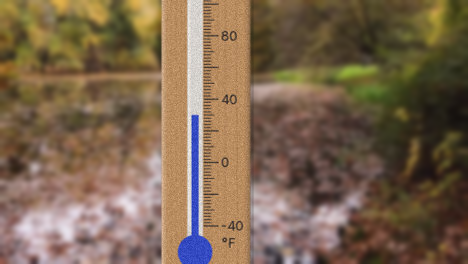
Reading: 30 °F
